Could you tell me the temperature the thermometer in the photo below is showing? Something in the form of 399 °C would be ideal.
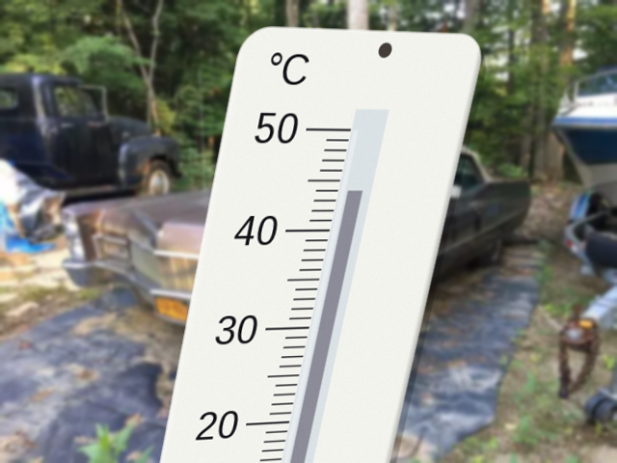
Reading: 44 °C
